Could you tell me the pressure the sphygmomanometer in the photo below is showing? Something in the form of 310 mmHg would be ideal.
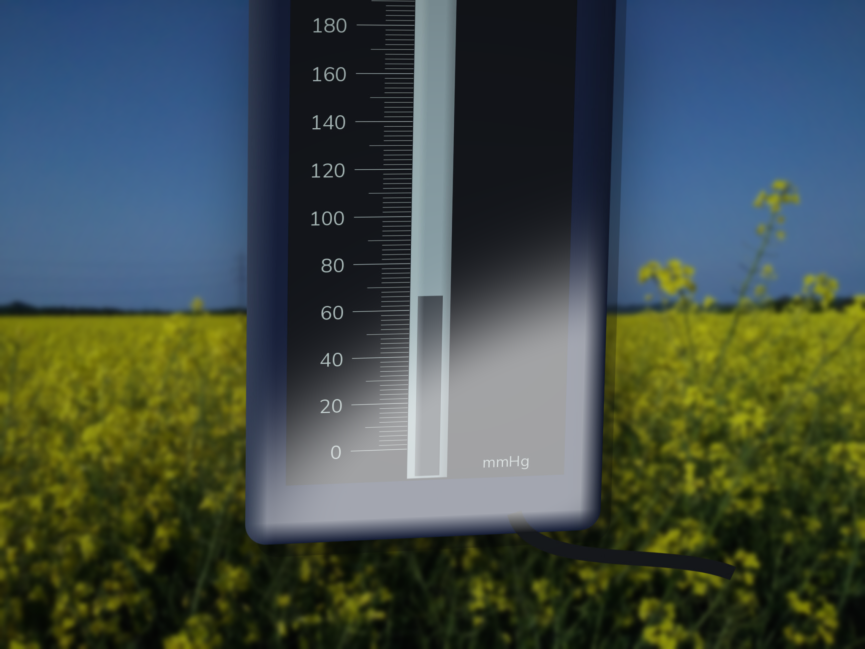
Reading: 66 mmHg
